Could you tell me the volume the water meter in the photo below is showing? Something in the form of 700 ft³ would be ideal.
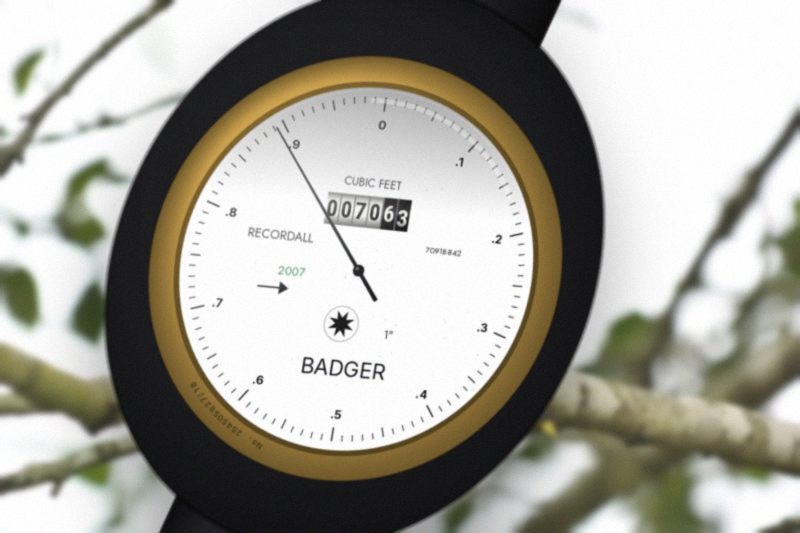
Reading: 7062.89 ft³
